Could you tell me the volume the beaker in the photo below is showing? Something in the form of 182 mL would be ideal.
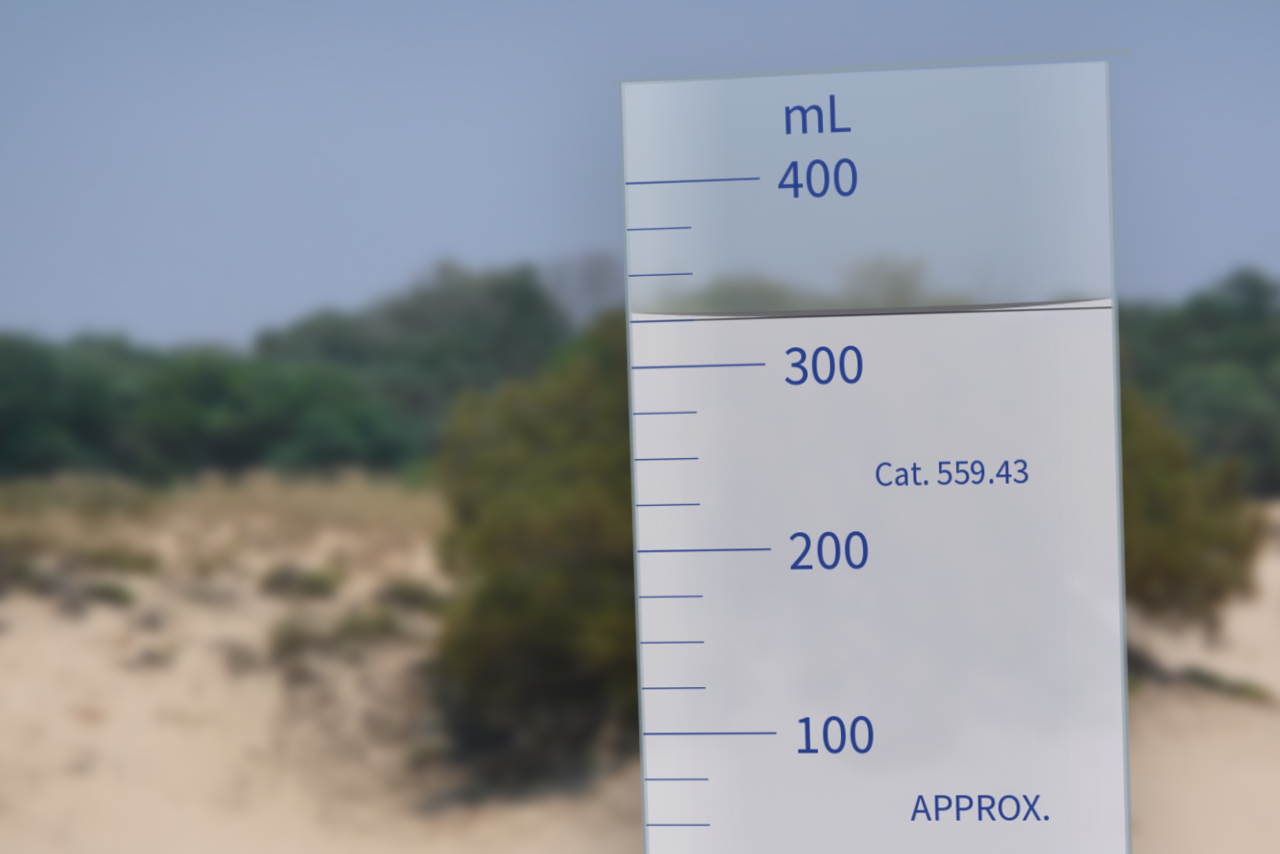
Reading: 325 mL
